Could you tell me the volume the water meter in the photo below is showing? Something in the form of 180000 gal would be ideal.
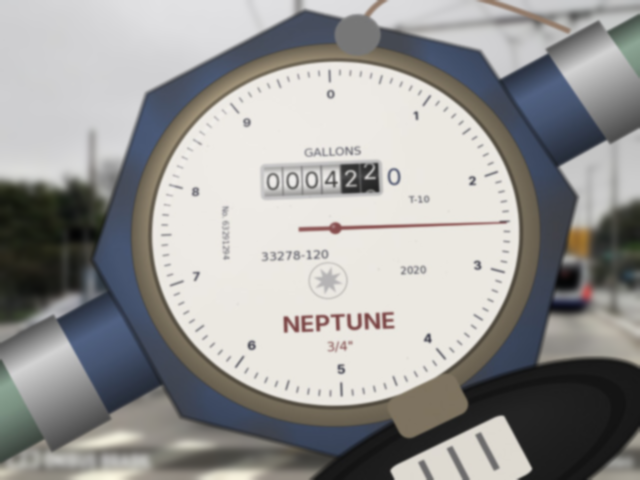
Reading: 4222.5 gal
